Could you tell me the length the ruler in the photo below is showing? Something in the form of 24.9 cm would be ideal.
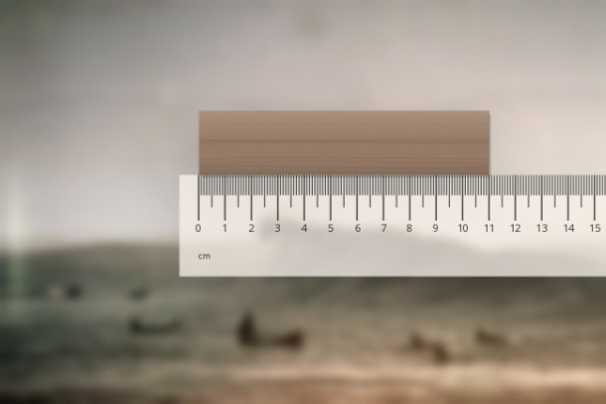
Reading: 11 cm
